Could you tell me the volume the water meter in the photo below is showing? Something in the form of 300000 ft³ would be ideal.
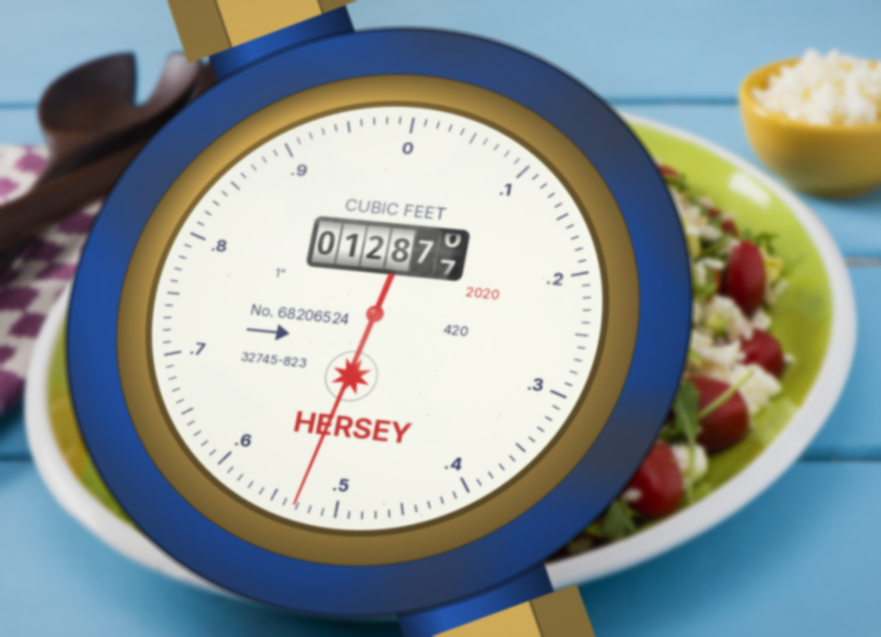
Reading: 12876.53 ft³
